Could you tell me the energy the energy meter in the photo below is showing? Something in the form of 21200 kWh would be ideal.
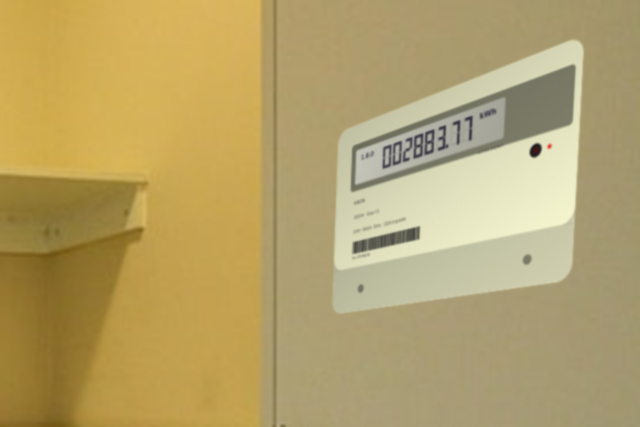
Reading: 2883.77 kWh
